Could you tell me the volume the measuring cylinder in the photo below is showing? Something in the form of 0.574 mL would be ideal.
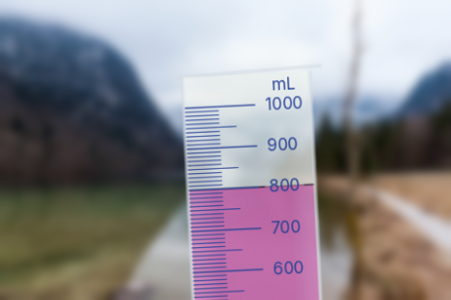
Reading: 800 mL
